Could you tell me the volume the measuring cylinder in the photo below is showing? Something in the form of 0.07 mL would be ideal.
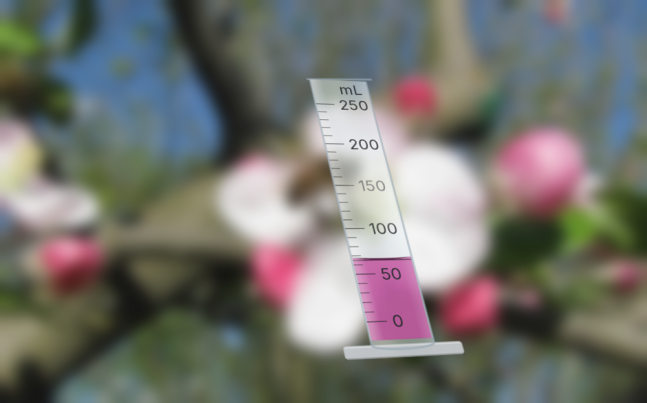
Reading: 65 mL
